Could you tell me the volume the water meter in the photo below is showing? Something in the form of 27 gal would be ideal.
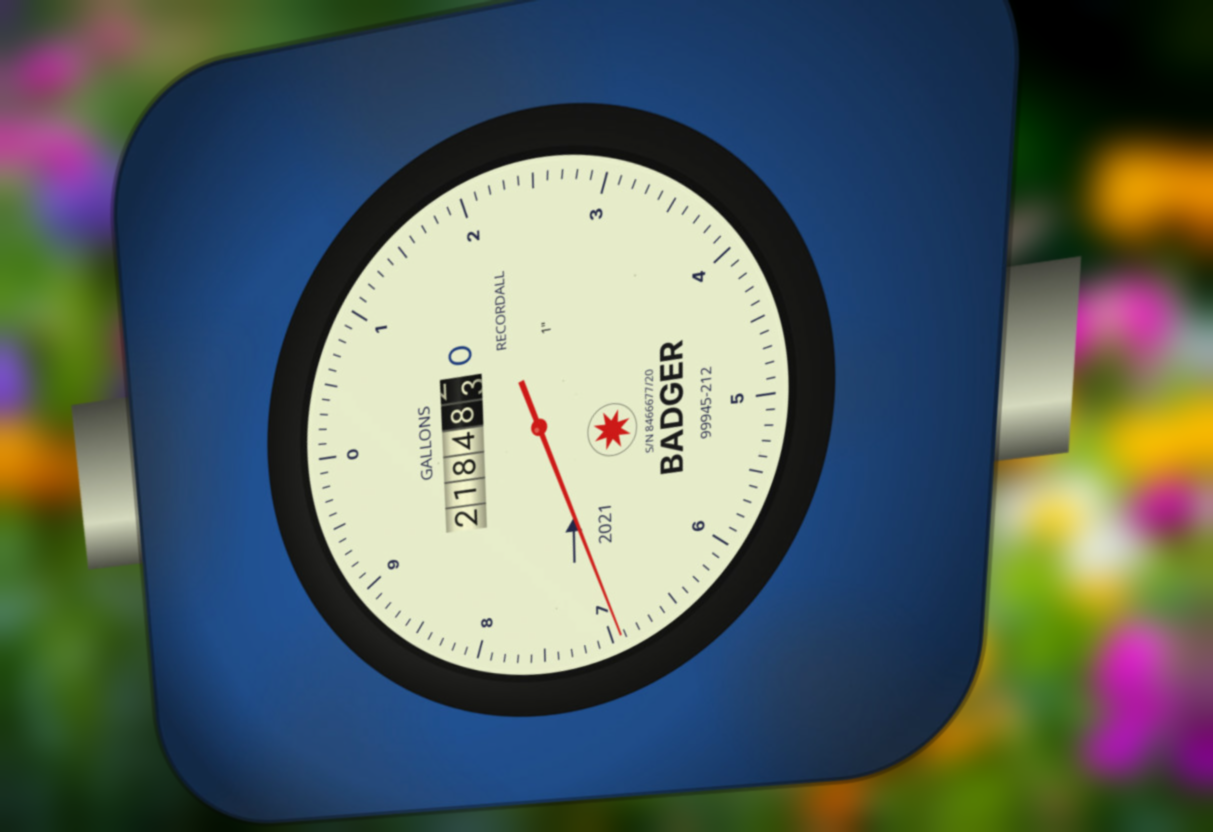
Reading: 2184826.9 gal
